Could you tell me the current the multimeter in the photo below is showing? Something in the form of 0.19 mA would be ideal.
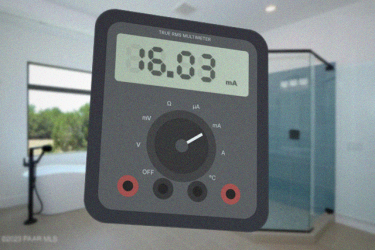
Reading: 16.03 mA
